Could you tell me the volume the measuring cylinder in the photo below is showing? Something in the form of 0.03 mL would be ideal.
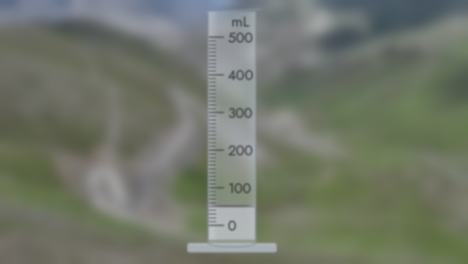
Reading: 50 mL
